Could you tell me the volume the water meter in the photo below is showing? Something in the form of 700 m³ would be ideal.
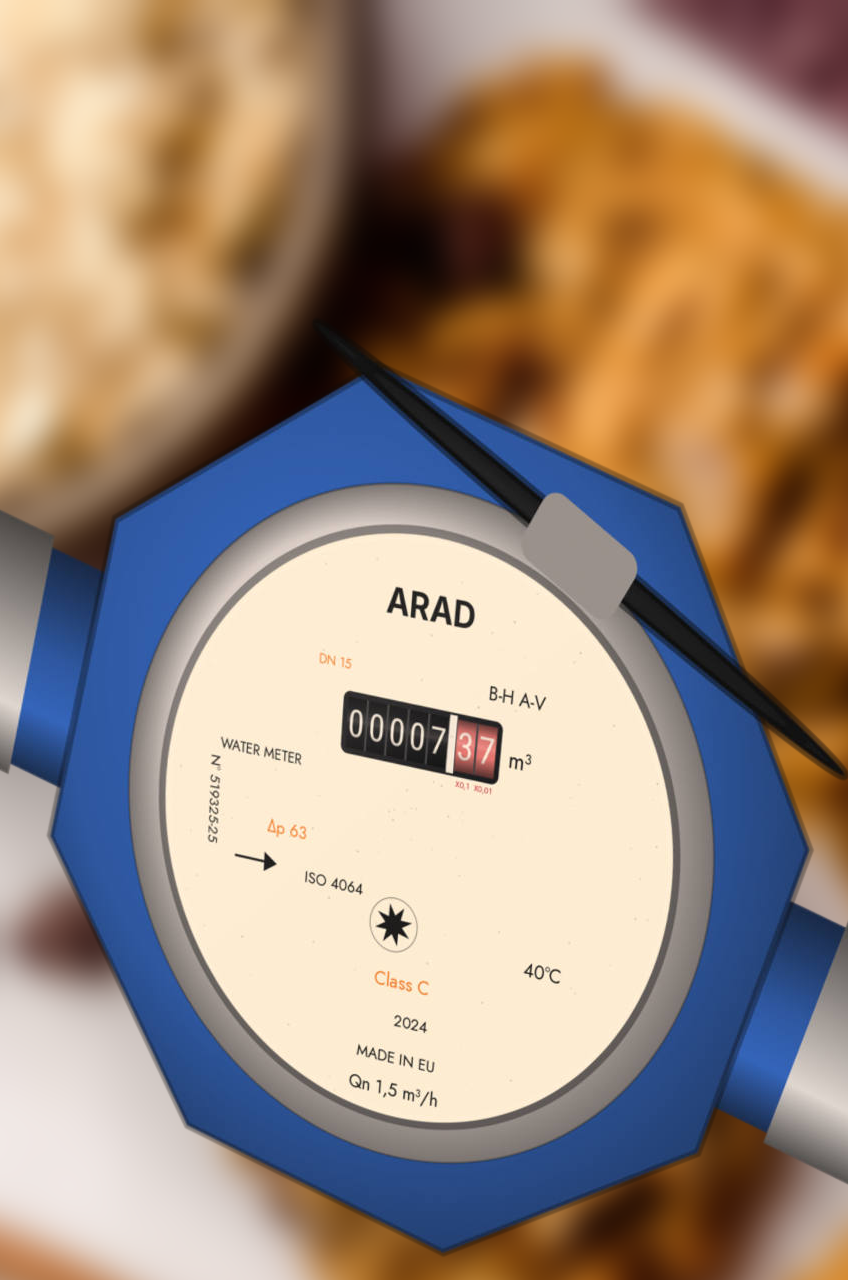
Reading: 7.37 m³
